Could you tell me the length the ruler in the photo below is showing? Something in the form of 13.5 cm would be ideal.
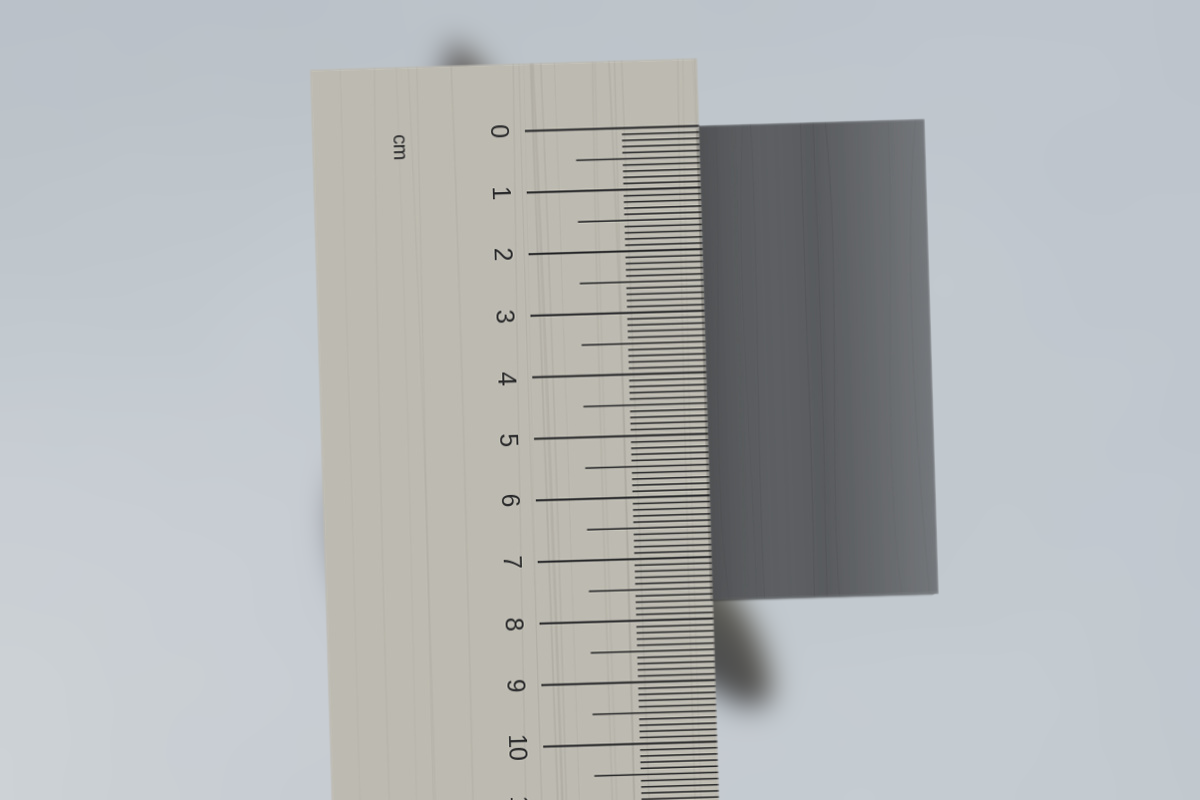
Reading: 7.7 cm
